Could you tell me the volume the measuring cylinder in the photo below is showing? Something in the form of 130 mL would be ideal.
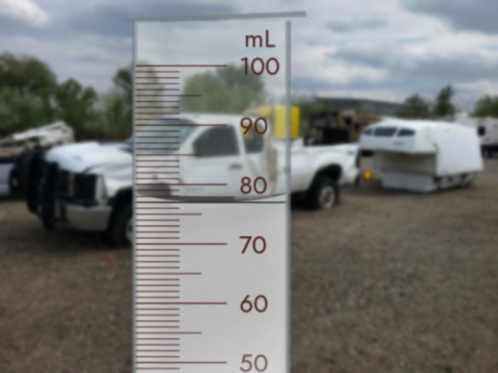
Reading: 77 mL
